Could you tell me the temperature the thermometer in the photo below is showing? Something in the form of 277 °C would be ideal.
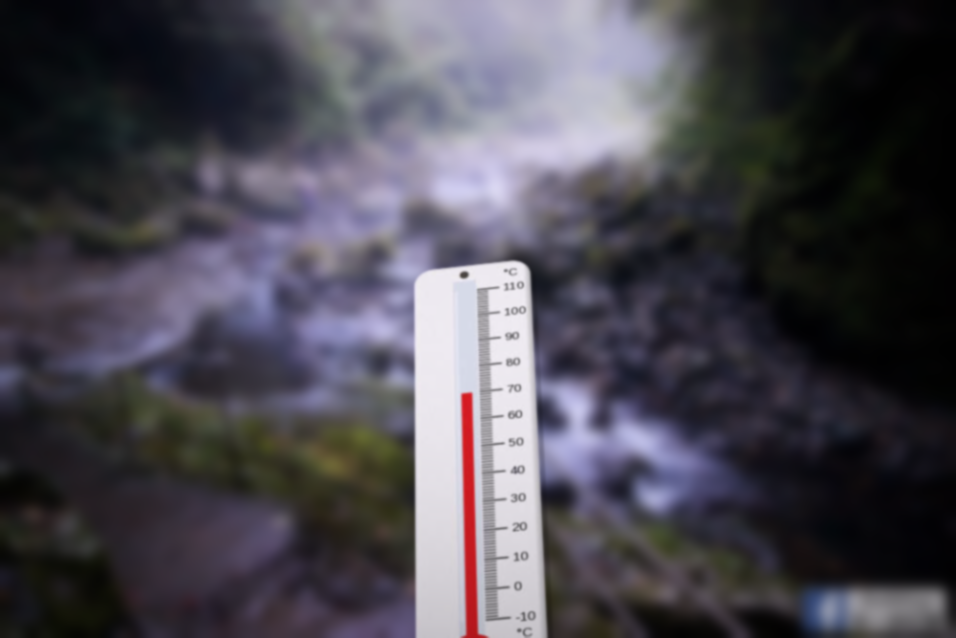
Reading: 70 °C
